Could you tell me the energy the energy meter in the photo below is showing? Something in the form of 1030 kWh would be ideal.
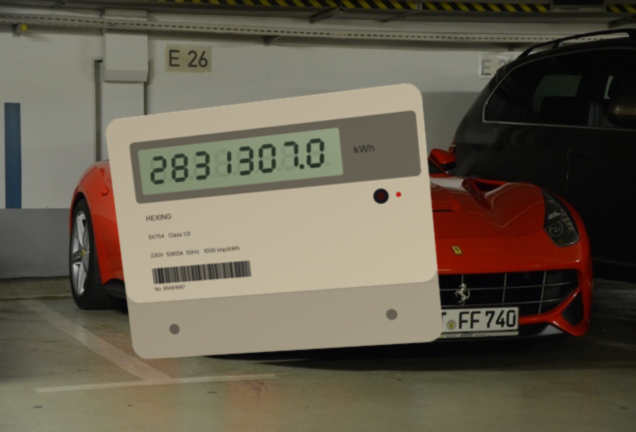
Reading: 2831307.0 kWh
